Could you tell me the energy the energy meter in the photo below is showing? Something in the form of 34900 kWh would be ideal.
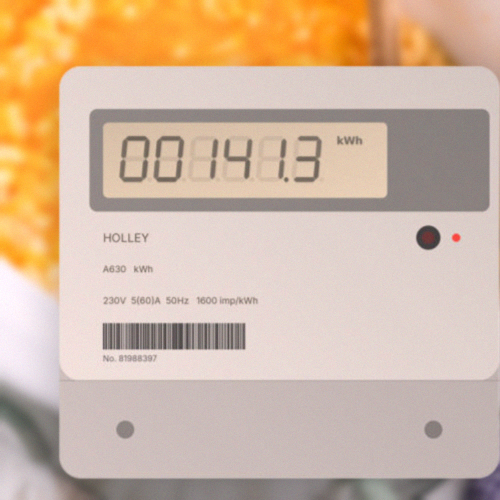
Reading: 141.3 kWh
